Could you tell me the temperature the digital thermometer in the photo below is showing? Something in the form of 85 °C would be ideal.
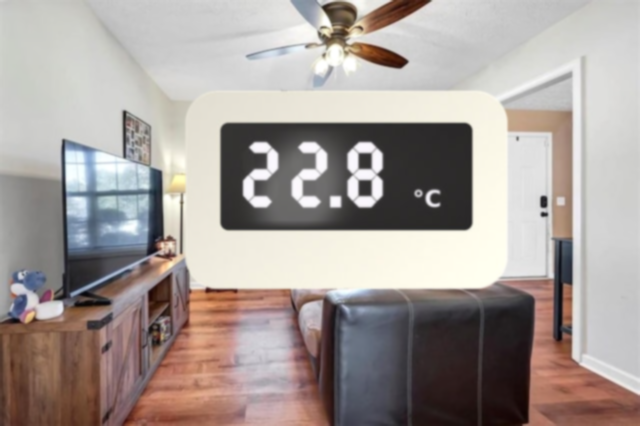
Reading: 22.8 °C
